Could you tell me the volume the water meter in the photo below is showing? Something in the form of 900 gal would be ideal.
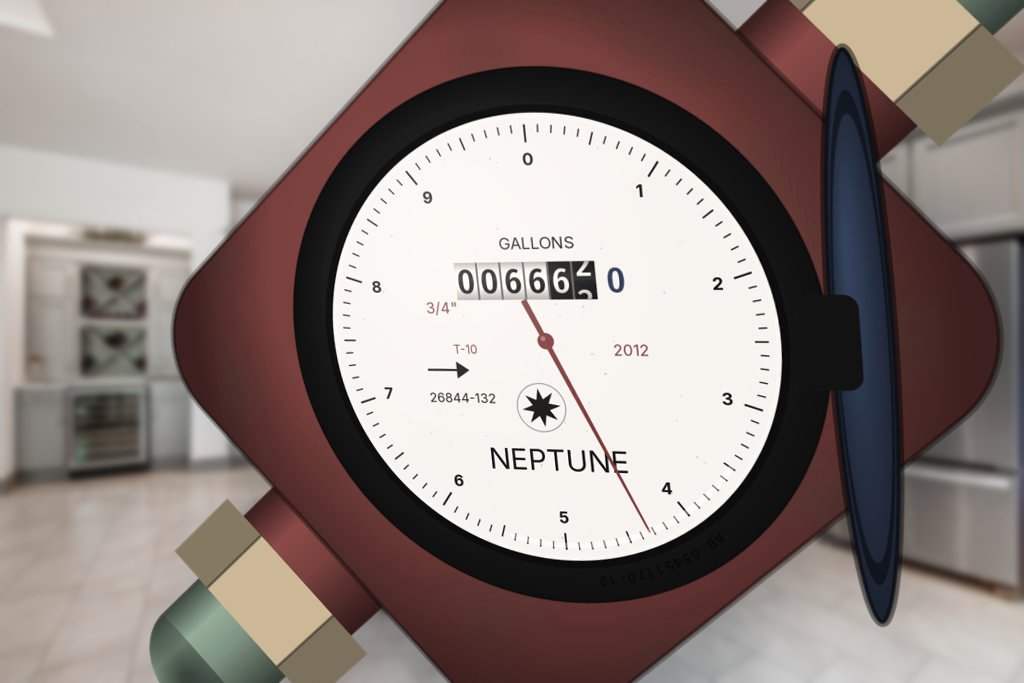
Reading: 66624.3 gal
